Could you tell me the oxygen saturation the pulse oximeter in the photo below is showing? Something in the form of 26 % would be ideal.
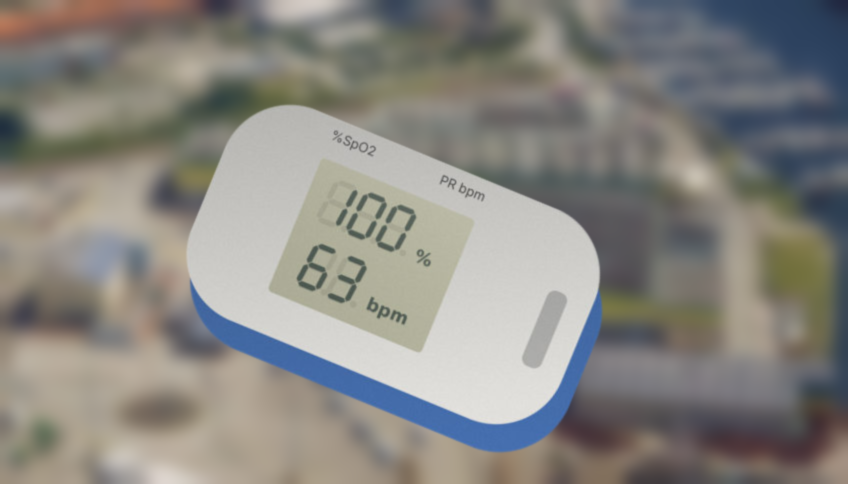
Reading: 100 %
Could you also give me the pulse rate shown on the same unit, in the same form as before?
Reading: 63 bpm
